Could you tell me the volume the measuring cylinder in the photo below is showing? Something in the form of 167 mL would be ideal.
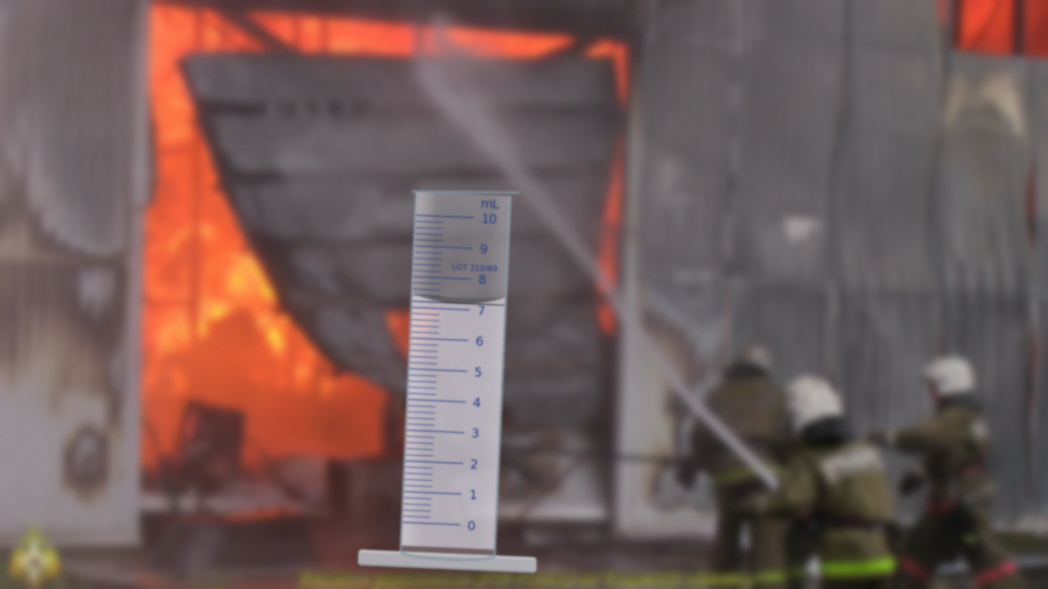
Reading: 7.2 mL
